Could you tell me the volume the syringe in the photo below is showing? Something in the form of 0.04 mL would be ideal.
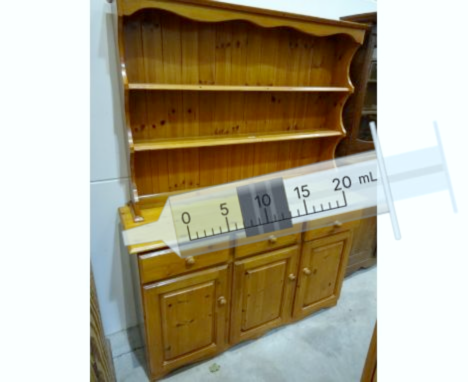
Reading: 7 mL
